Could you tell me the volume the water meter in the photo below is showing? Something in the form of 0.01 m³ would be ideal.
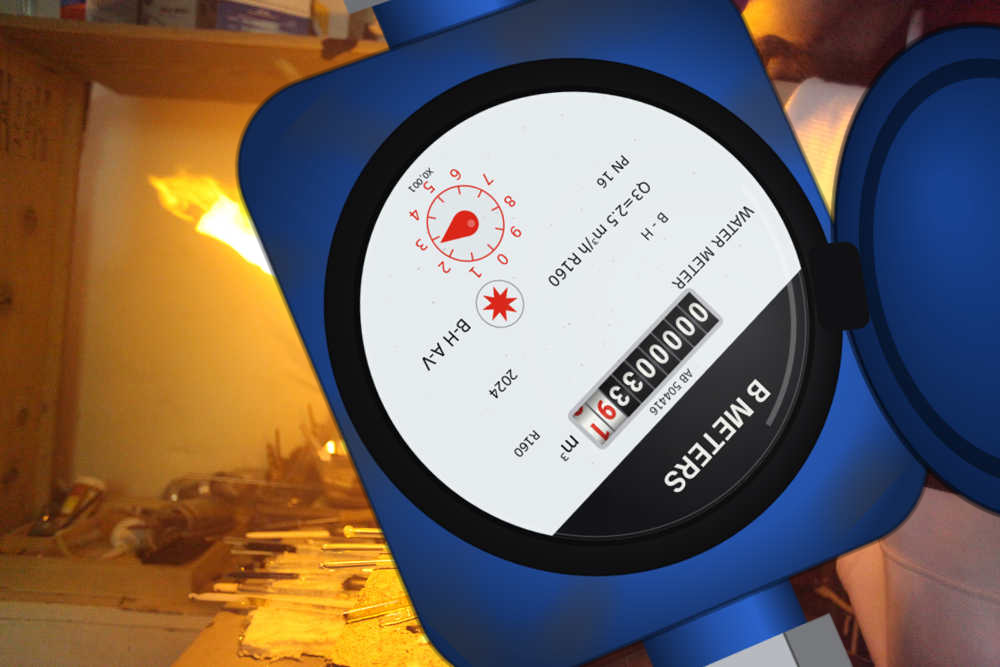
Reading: 33.912 m³
